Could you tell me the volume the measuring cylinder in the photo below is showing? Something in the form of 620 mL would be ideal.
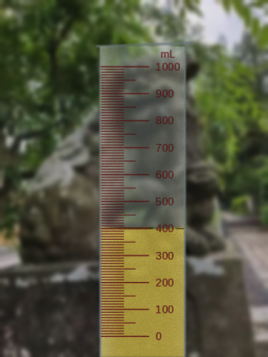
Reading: 400 mL
